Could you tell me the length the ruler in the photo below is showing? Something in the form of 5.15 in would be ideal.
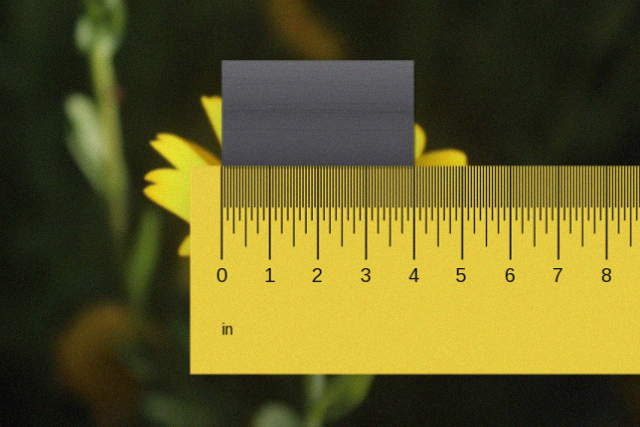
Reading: 4 in
